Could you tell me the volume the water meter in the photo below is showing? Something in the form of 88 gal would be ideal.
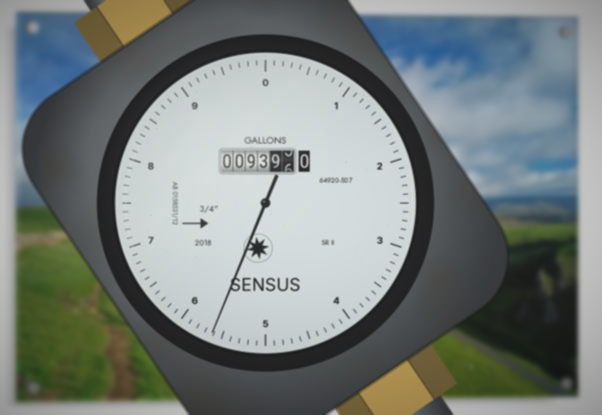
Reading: 93955.6 gal
